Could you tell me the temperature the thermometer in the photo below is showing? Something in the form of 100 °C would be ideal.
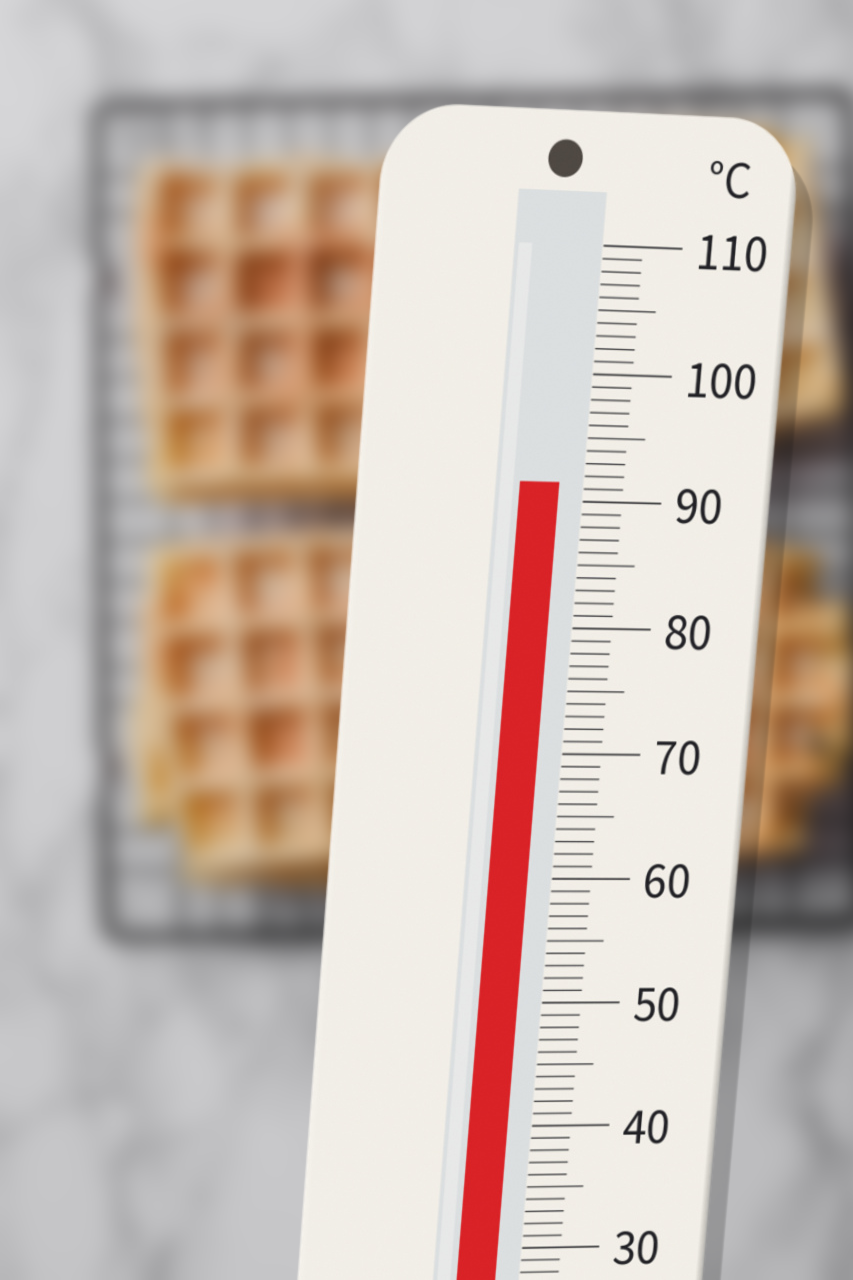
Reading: 91.5 °C
